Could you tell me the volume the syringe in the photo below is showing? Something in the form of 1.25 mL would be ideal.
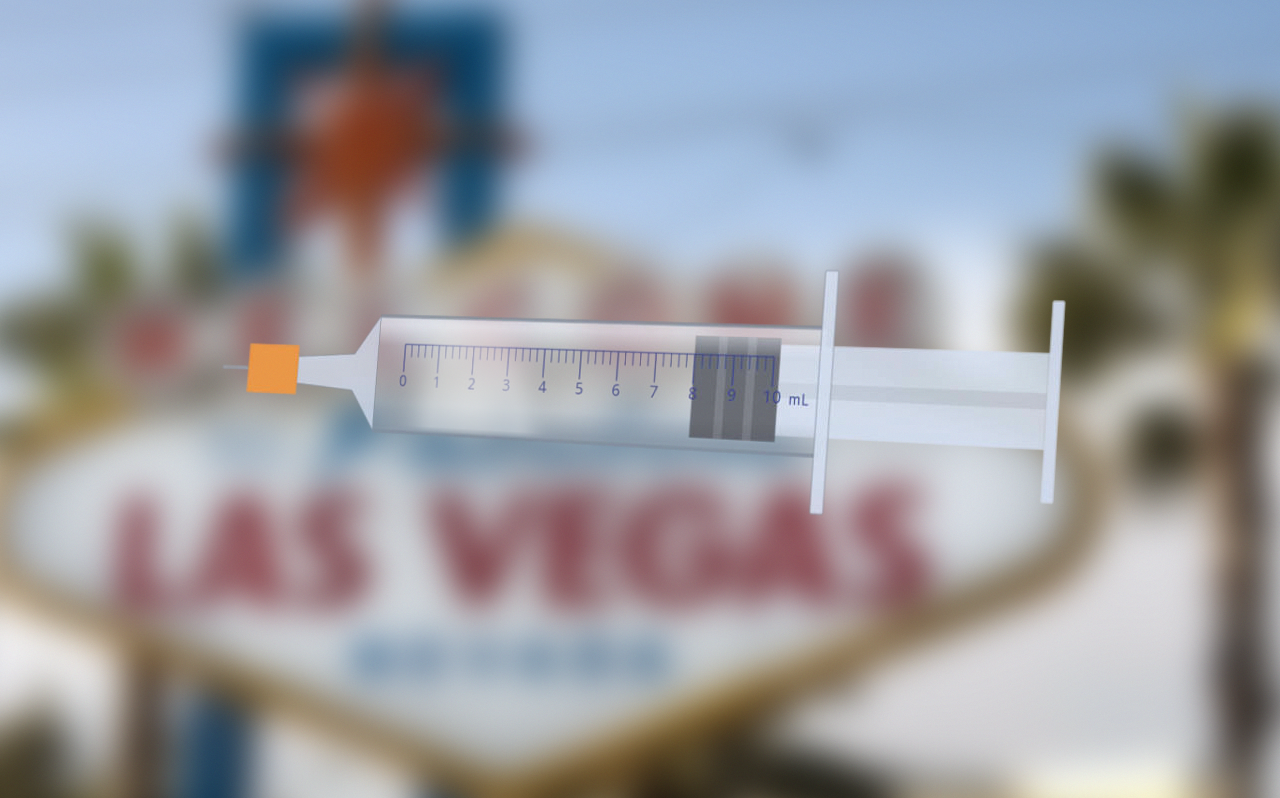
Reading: 8 mL
